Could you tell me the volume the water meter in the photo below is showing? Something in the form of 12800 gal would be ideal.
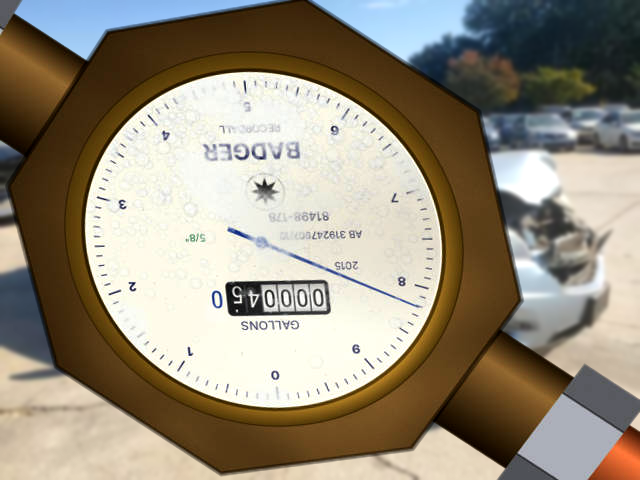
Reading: 448.2 gal
